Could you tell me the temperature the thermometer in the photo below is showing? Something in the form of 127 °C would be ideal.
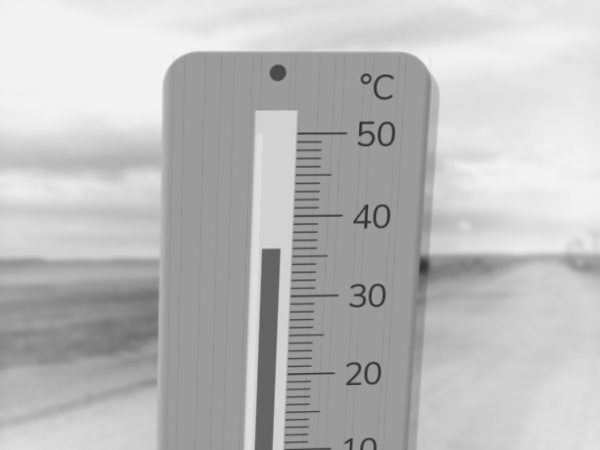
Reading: 36 °C
